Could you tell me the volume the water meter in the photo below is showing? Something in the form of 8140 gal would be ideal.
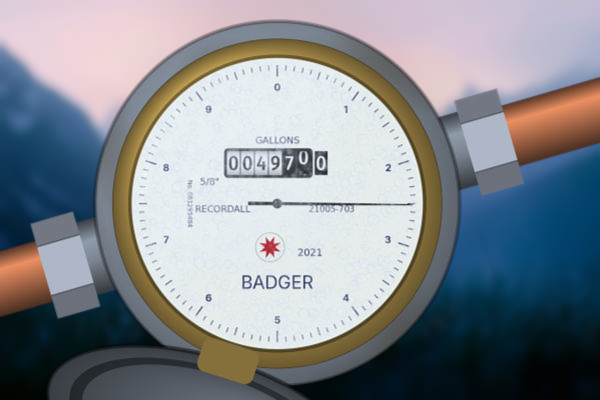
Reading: 49702.5 gal
